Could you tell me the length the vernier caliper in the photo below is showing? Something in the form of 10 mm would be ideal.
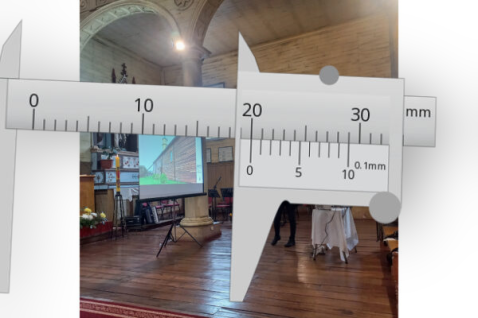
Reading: 20.0 mm
